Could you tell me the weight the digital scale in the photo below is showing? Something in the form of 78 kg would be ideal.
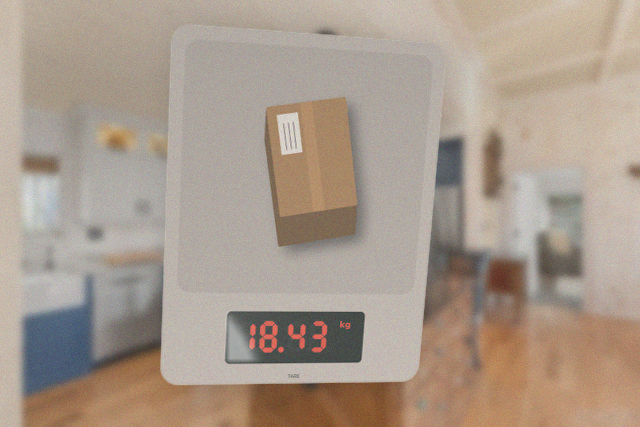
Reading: 18.43 kg
